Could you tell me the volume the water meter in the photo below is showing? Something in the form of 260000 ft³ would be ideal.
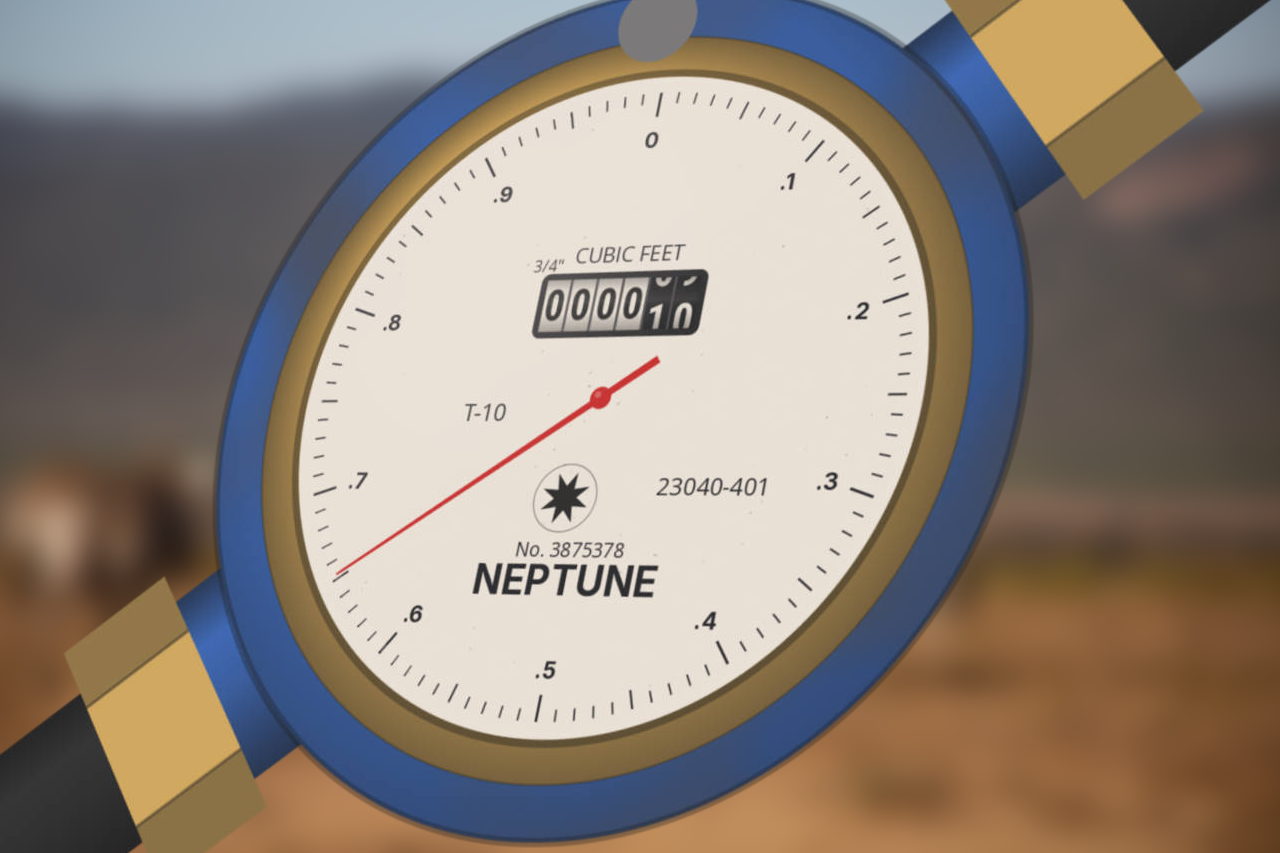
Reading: 9.65 ft³
